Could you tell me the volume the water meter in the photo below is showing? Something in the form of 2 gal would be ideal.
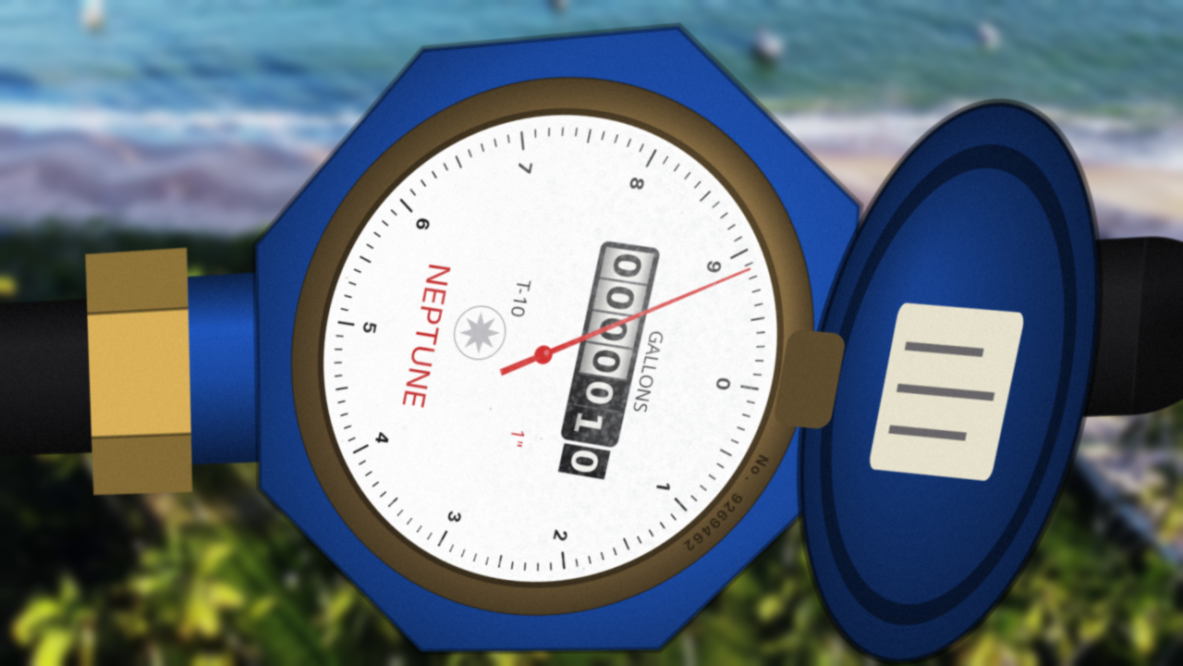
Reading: 9.1 gal
